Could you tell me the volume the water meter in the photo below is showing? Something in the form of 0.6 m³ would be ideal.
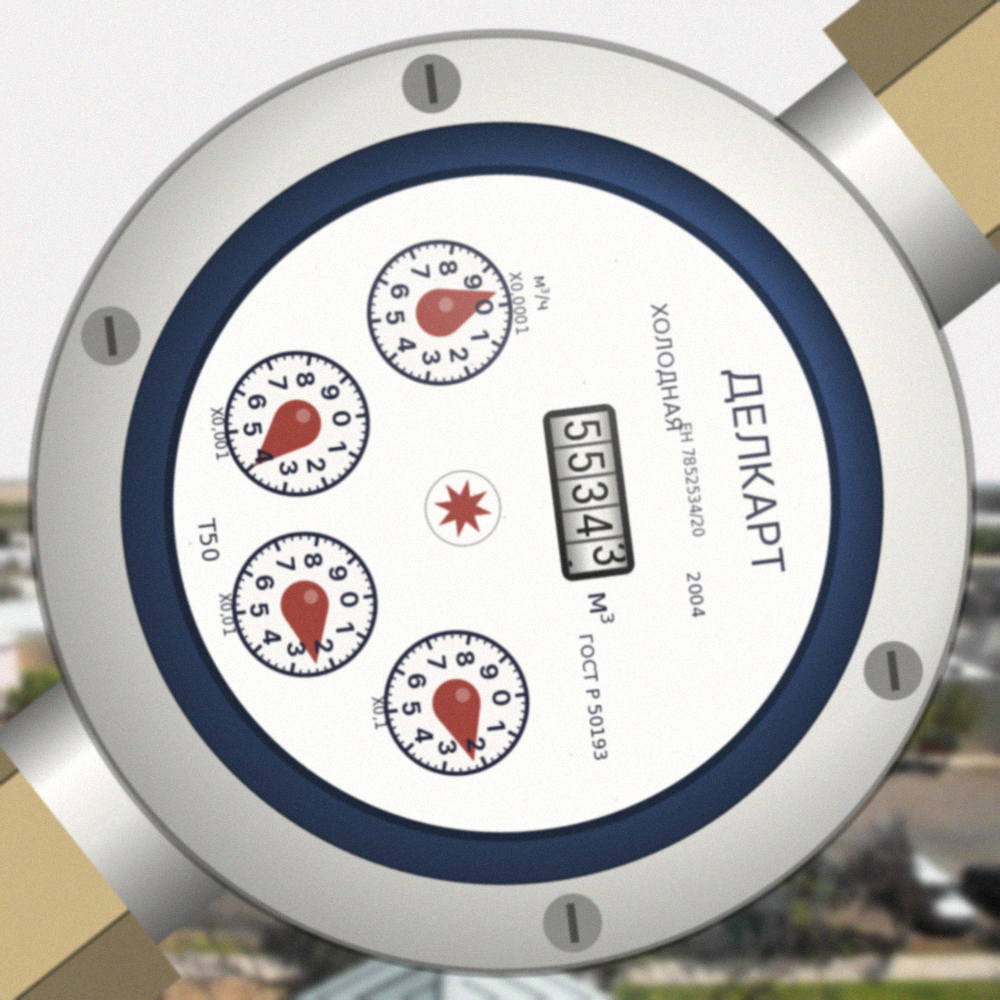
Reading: 55343.2239 m³
